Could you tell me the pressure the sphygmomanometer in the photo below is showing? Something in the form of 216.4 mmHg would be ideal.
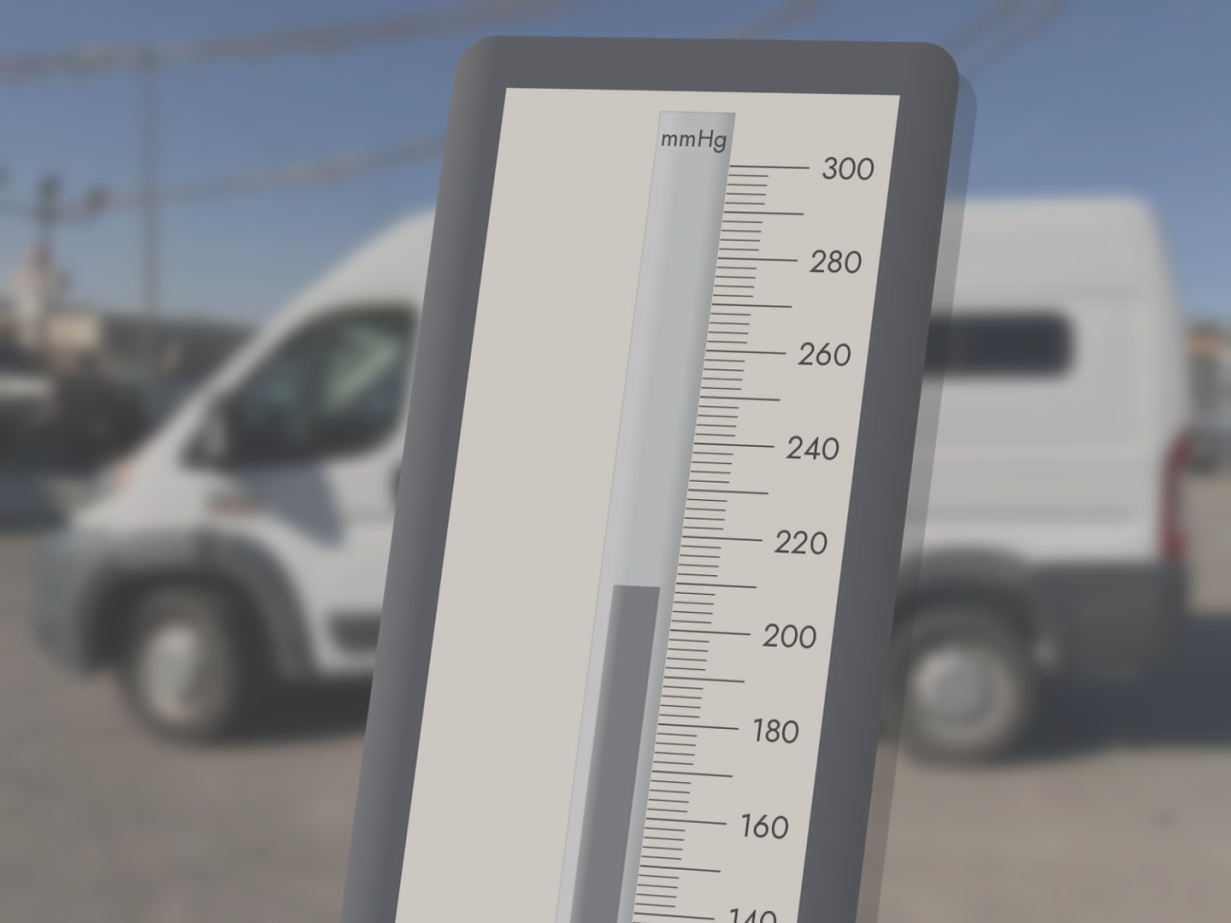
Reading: 209 mmHg
